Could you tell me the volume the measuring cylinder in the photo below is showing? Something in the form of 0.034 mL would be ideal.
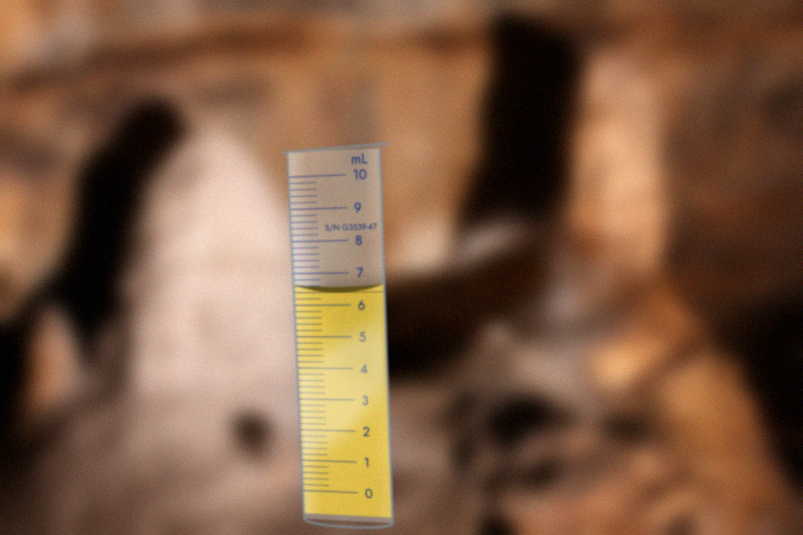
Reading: 6.4 mL
